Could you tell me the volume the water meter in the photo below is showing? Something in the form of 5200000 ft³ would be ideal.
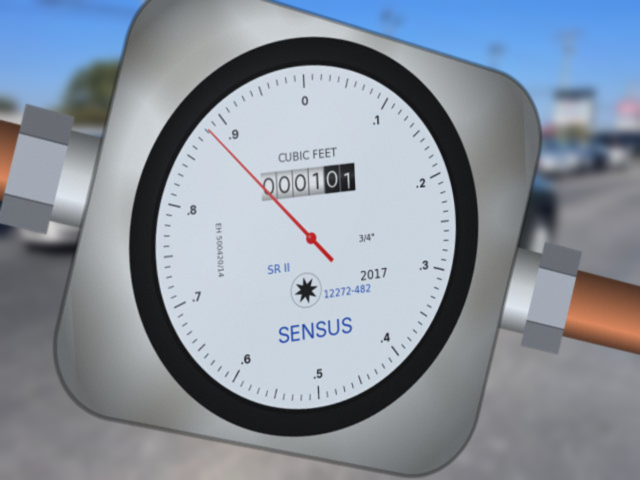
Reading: 100.88 ft³
